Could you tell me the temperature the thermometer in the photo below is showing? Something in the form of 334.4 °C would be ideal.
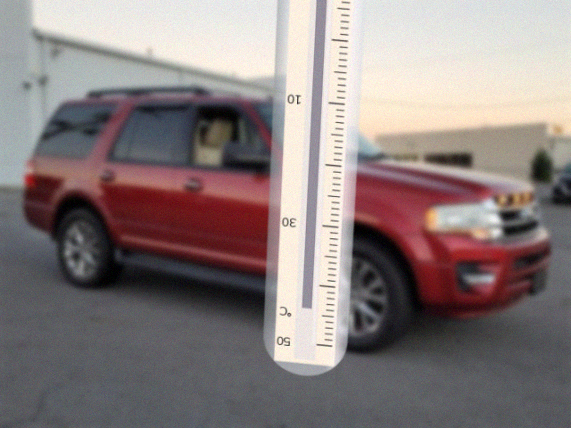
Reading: 44 °C
